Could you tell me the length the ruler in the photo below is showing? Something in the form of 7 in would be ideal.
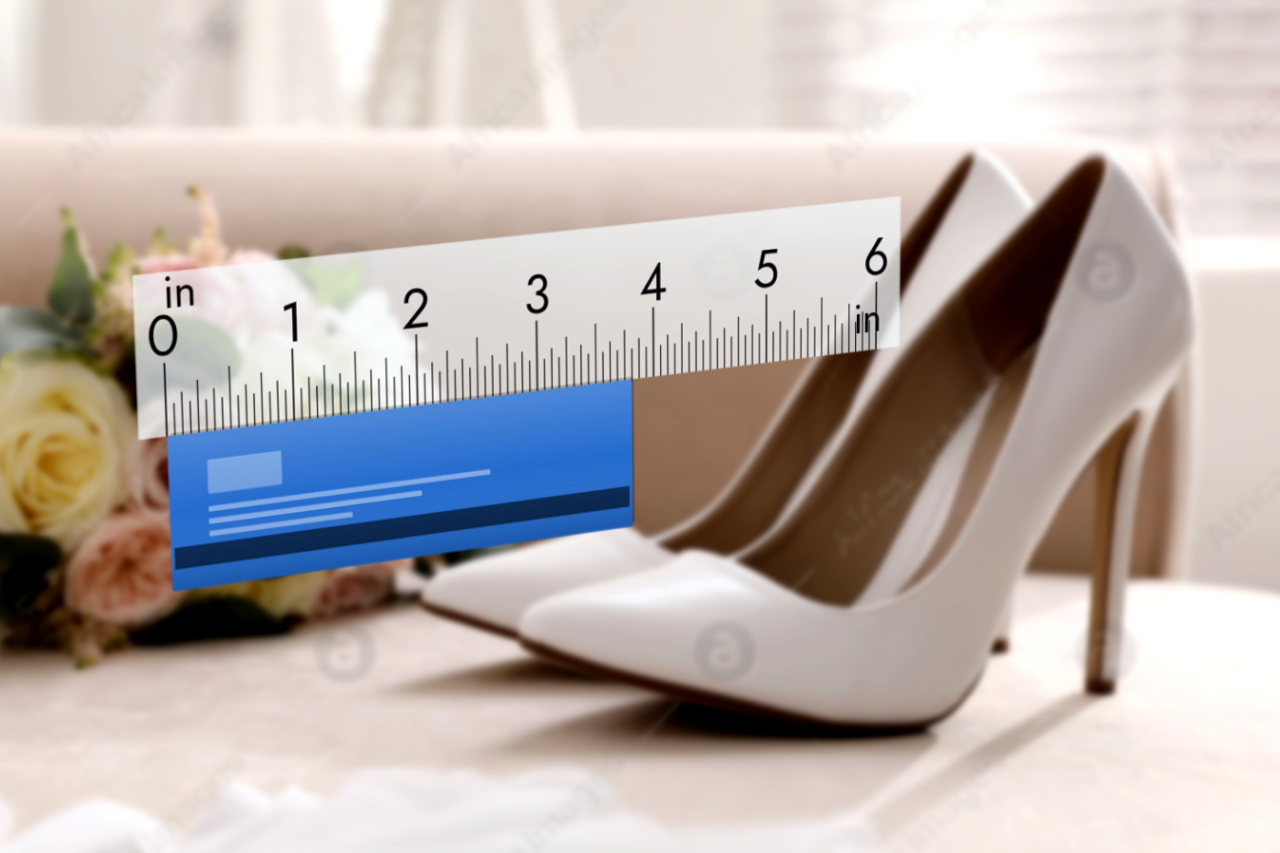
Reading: 3.8125 in
